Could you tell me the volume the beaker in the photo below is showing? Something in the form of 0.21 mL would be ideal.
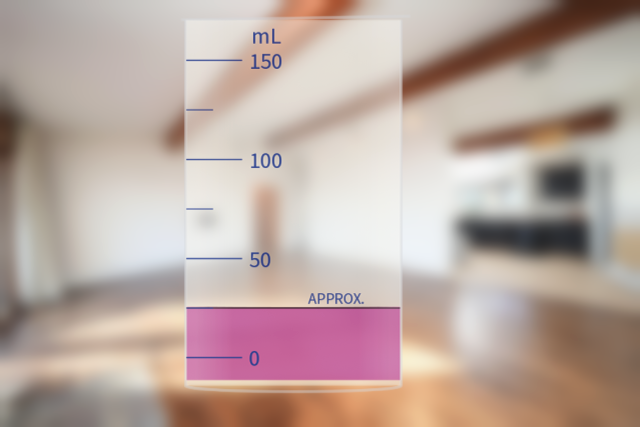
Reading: 25 mL
